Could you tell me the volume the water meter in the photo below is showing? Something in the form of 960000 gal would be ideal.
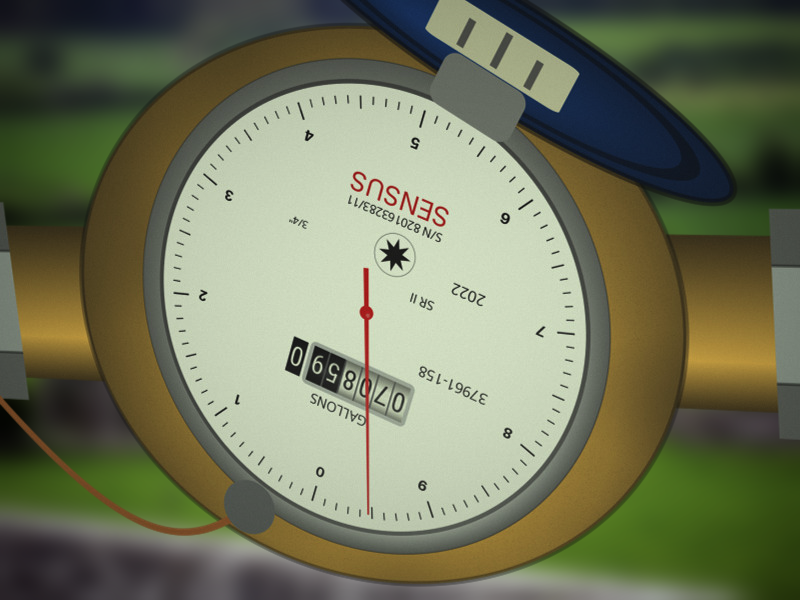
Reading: 708589.5 gal
